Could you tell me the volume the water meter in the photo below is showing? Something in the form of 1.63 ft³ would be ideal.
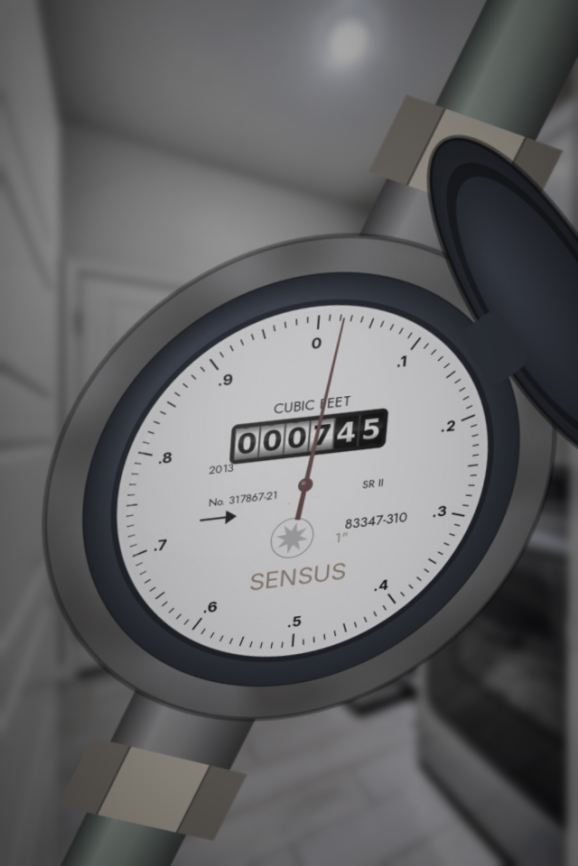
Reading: 745.02 ft³
